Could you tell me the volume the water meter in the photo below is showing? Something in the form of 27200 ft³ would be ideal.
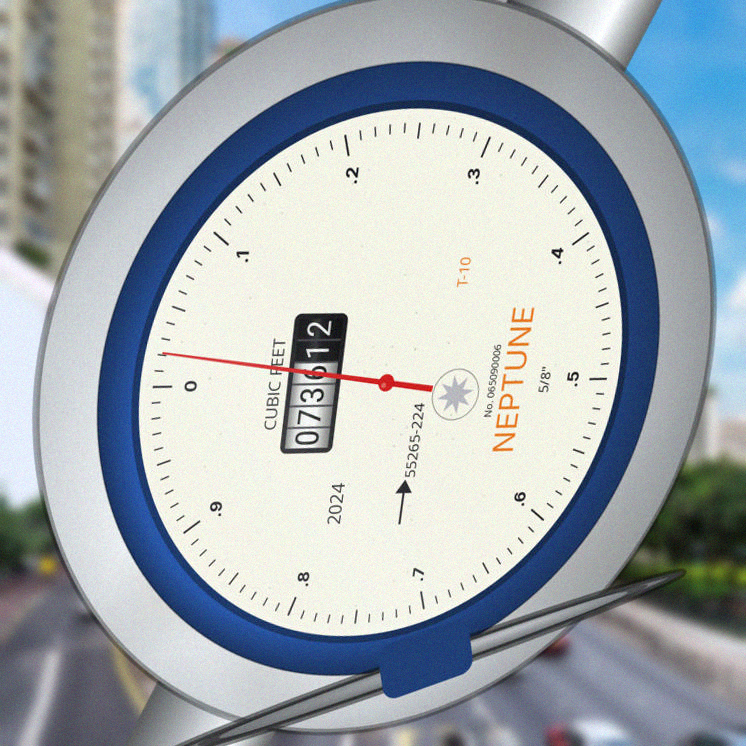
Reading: 73612.02 ft³
